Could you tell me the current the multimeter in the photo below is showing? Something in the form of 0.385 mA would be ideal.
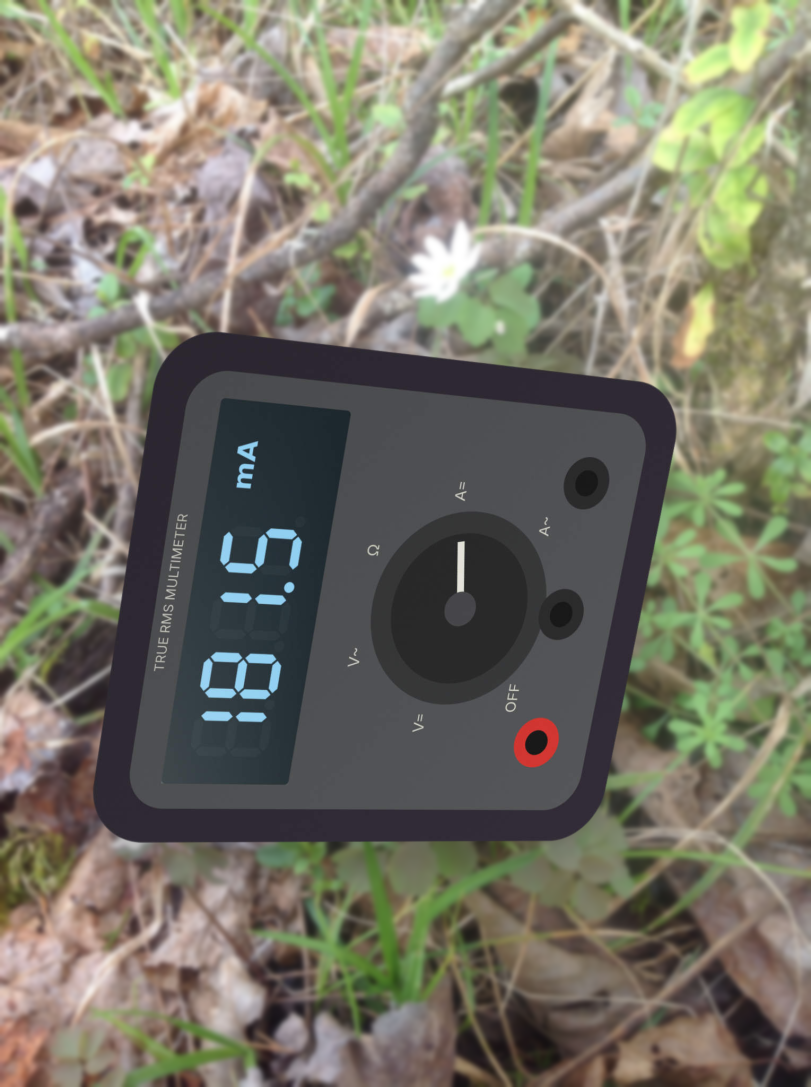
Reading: 181.5 mA
